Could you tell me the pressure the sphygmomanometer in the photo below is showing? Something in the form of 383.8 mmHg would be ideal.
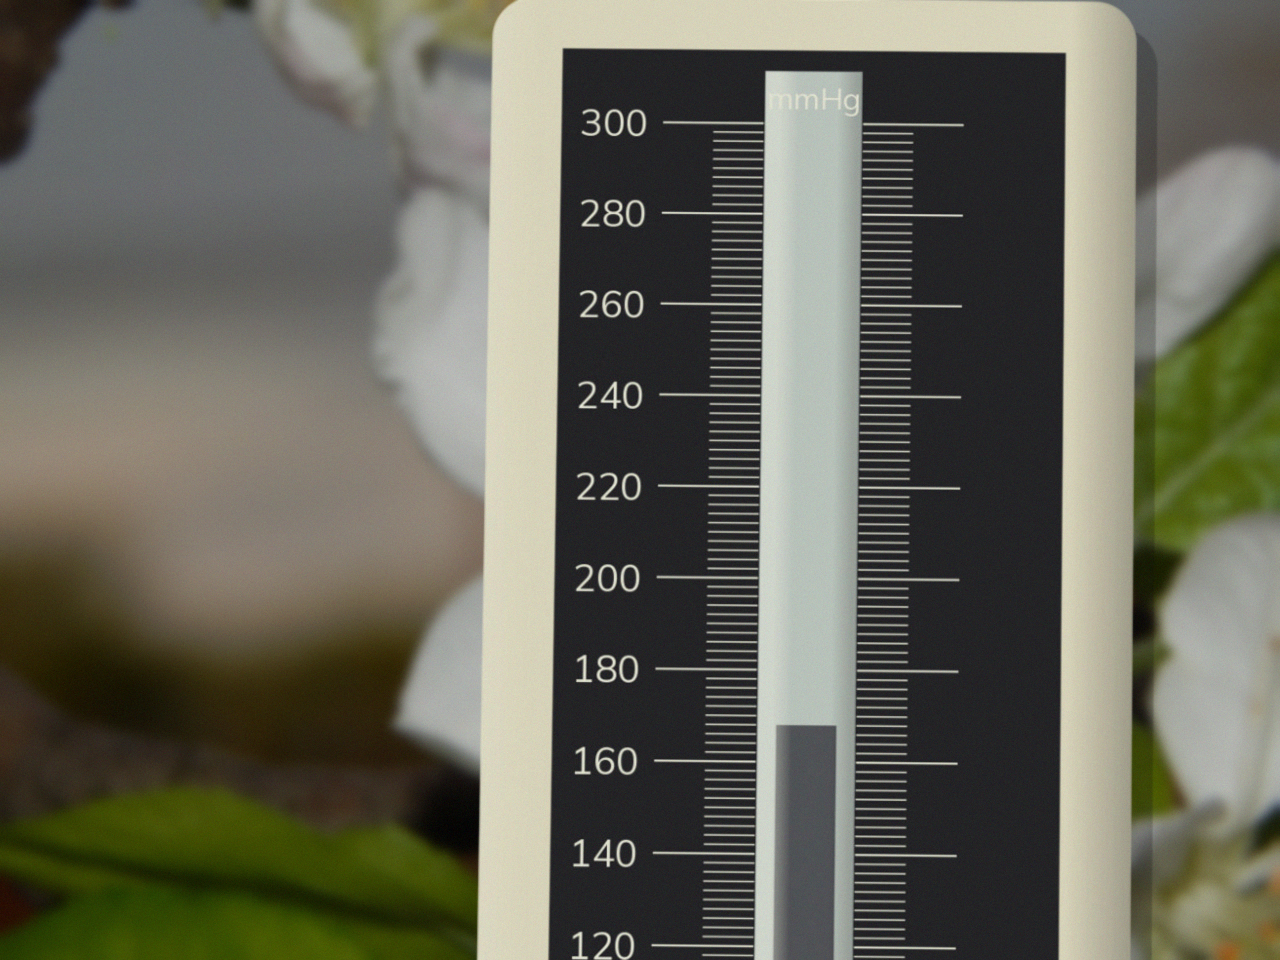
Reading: 168 mmHg
